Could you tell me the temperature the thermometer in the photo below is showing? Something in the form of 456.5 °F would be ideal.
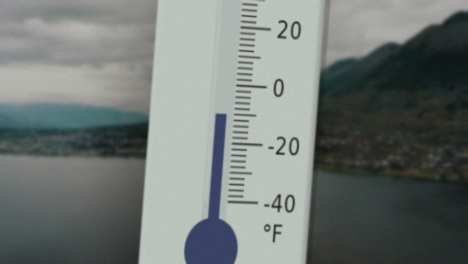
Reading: -10 °F
